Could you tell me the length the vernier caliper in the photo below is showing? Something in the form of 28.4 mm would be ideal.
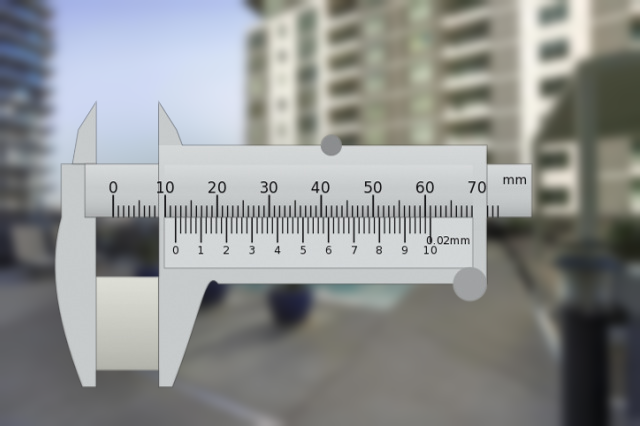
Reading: 12.0 mm
